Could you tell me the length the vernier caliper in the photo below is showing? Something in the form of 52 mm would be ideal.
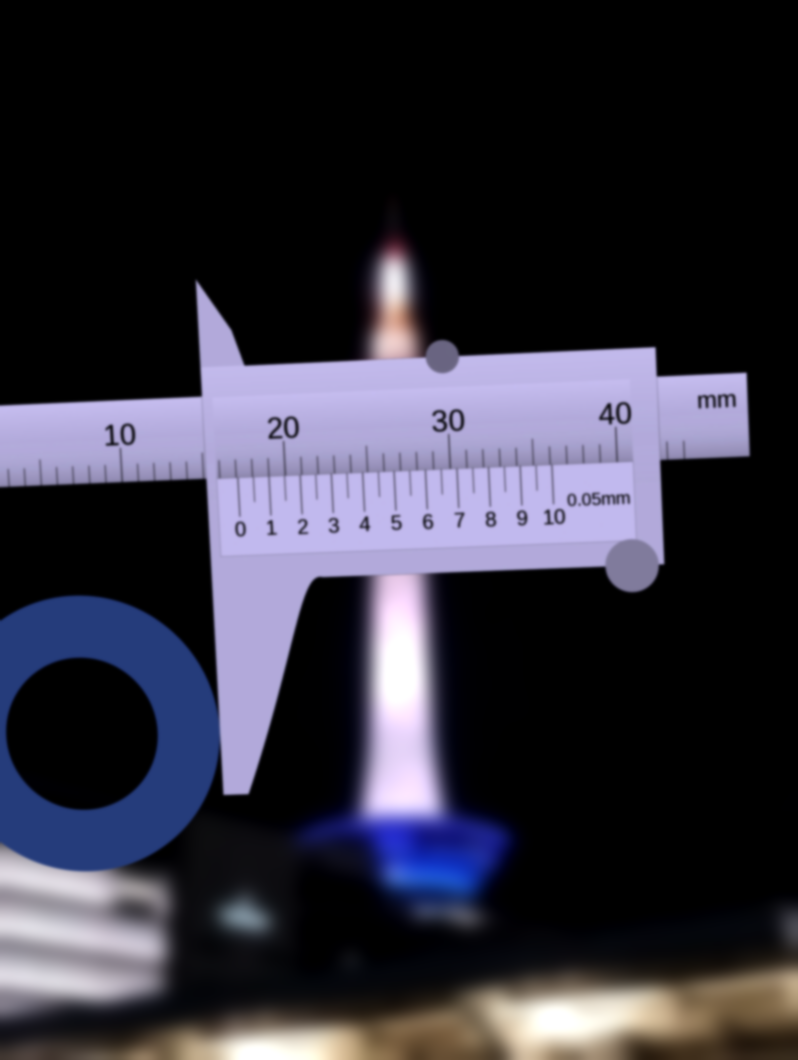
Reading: 17.1 mm
